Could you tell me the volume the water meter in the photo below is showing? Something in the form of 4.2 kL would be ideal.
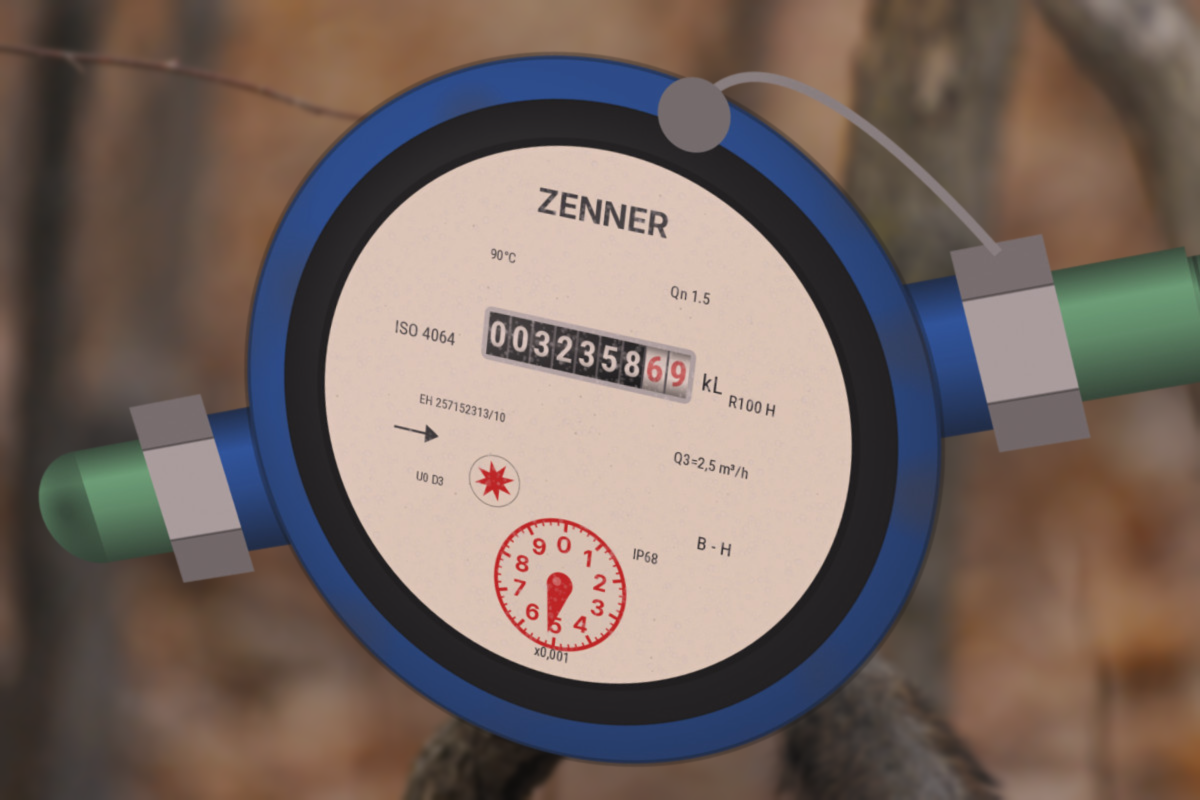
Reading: 32358.695 kL
